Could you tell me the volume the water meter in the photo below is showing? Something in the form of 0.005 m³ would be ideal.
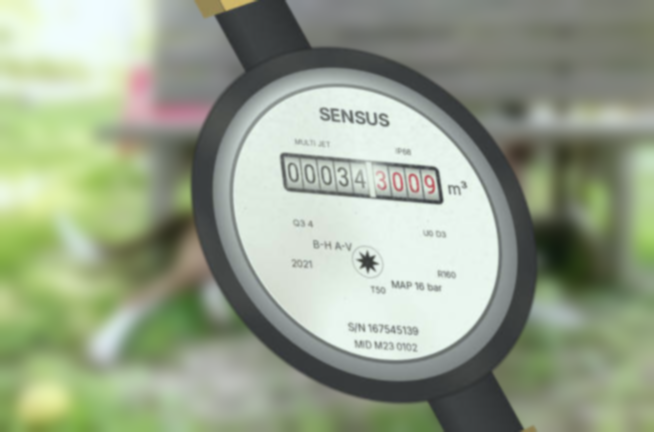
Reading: 34.3009 m³
